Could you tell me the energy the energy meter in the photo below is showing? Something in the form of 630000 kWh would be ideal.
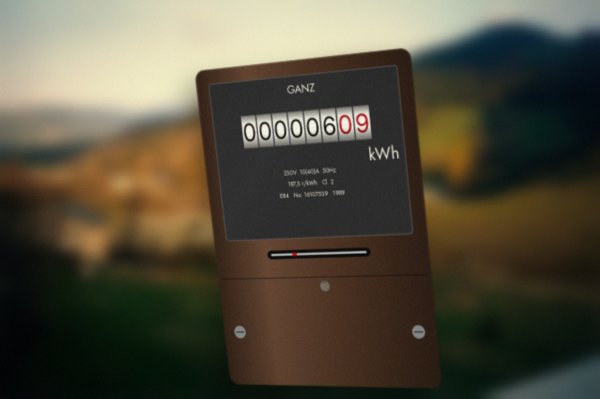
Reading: 6.09 kWh
